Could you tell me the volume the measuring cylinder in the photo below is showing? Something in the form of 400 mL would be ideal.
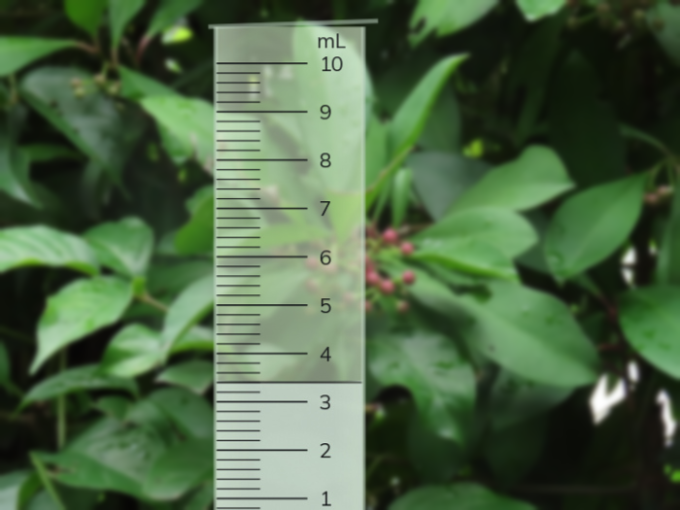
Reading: 3.4 mL
